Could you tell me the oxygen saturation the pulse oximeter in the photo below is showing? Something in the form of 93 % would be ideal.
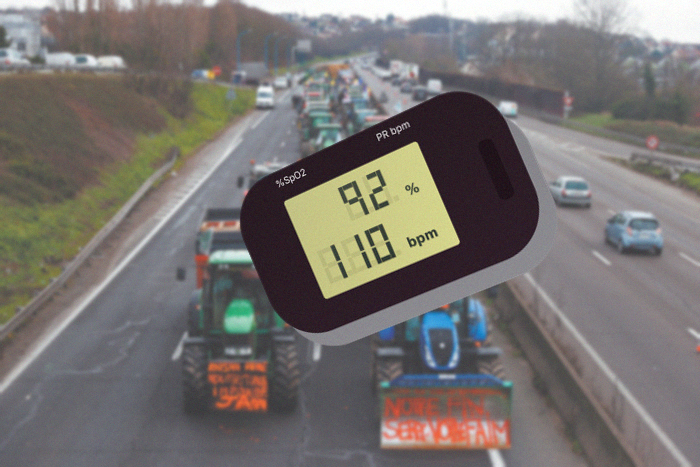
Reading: 92 %
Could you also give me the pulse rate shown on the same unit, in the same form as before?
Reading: 110 bpm
